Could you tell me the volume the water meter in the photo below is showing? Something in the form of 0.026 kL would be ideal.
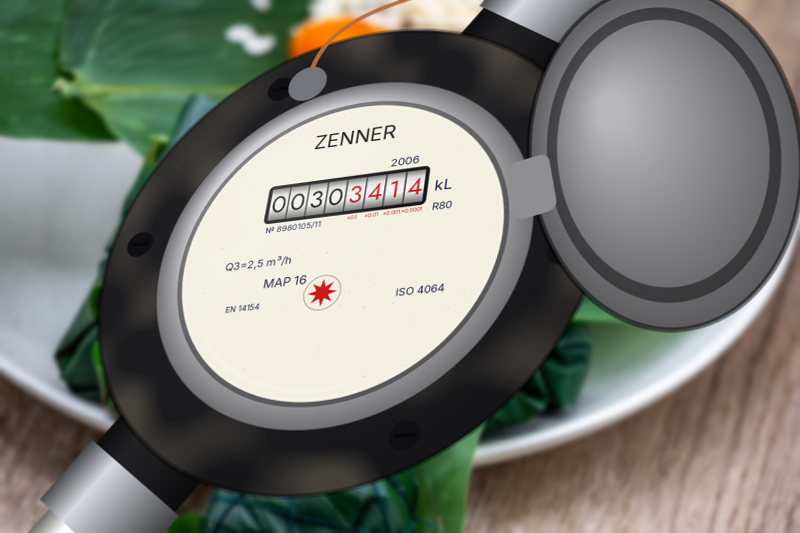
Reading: 30.3414 kL
